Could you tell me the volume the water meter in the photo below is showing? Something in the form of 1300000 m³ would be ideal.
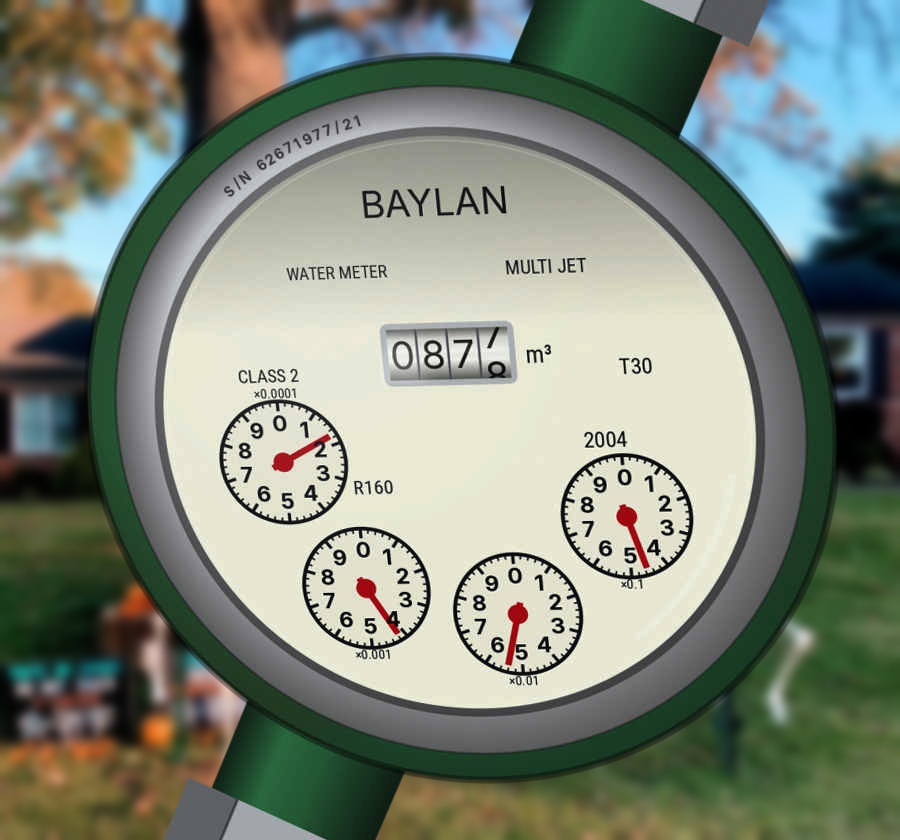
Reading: 877.4541 m³
